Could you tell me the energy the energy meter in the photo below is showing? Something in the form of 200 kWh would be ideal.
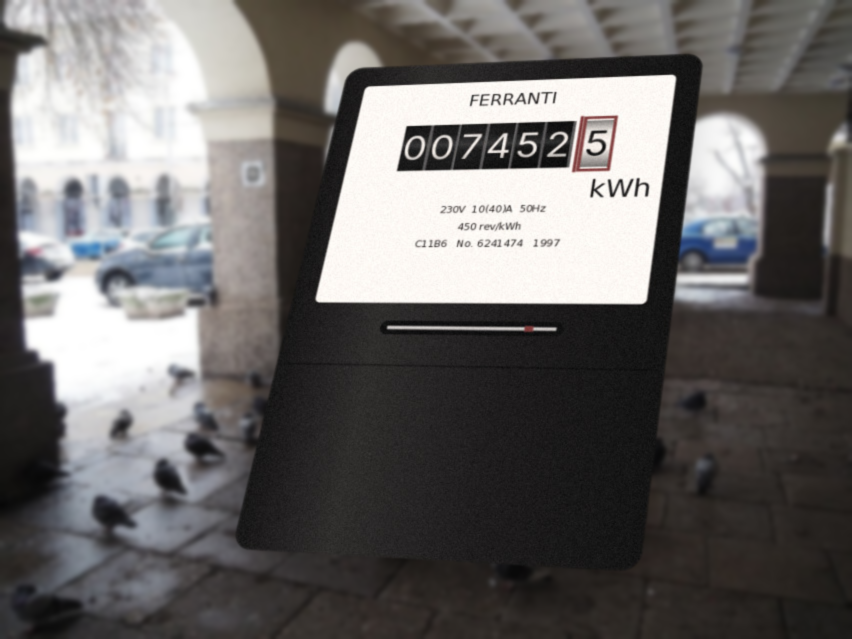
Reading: 7452.5 kWh
